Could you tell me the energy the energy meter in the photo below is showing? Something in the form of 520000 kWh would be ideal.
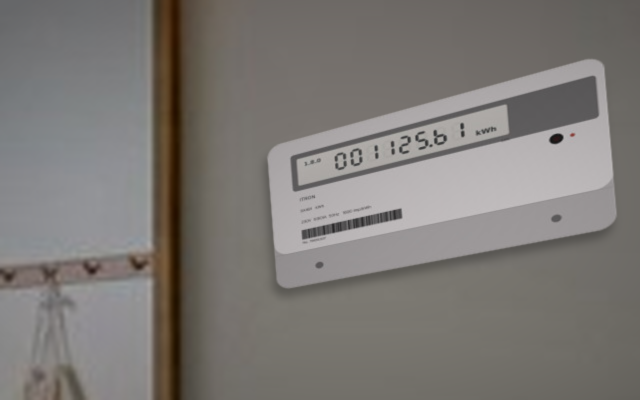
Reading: 1125.61 kWh
